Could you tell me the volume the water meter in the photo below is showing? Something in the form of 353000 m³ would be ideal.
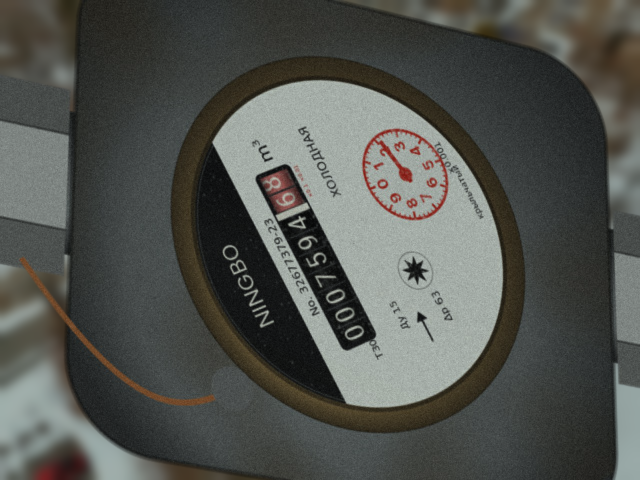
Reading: 7594.682 m³
